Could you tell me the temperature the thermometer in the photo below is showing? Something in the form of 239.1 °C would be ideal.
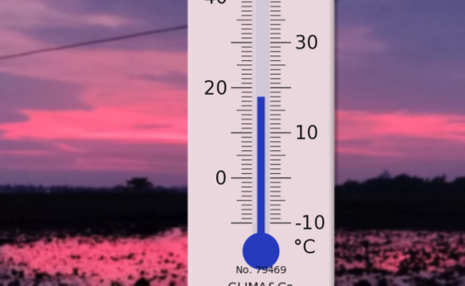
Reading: 18 °C
